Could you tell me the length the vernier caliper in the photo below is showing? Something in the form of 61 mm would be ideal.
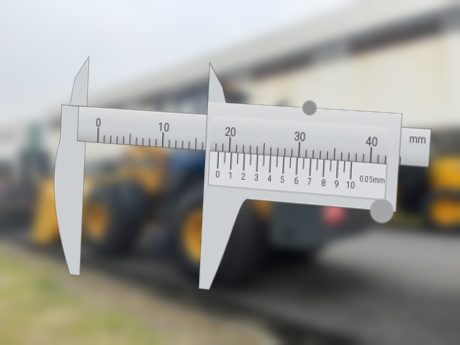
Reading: 18.4 mm
